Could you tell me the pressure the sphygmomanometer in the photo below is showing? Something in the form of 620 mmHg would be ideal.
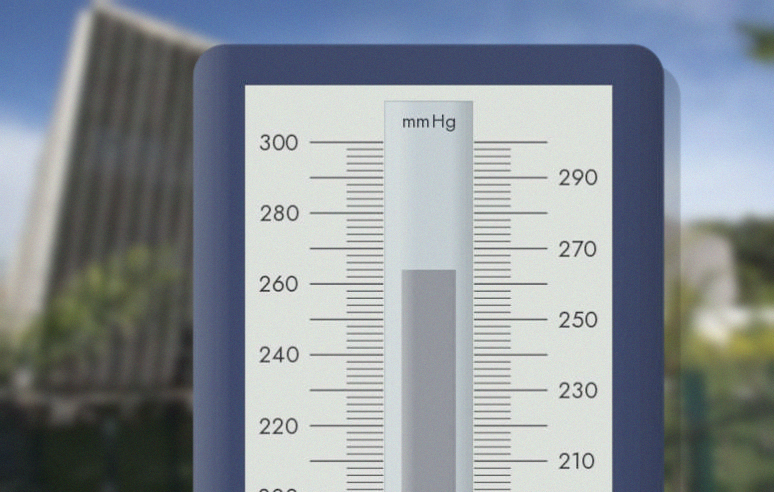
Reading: 264 mmHg
